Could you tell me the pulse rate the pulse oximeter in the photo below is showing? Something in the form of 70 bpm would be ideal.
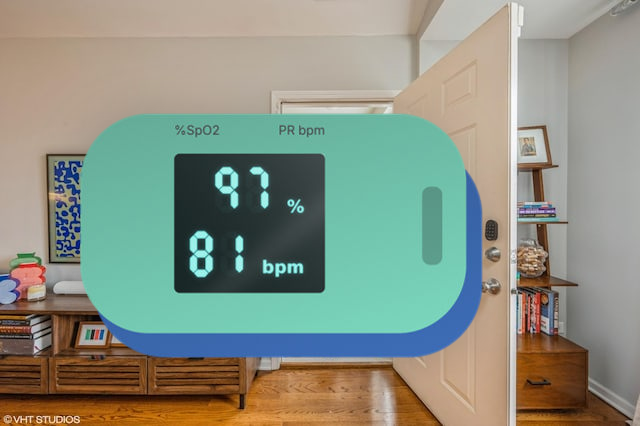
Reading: 81 bpm
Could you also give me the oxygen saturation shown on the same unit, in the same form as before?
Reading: 97 %
